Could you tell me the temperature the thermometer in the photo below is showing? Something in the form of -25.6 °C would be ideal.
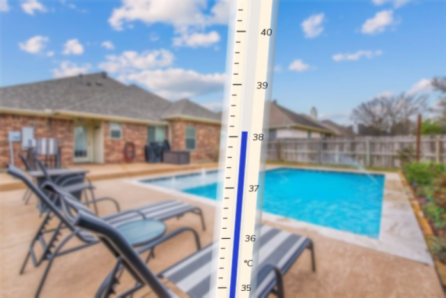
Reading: 38.1 °C
